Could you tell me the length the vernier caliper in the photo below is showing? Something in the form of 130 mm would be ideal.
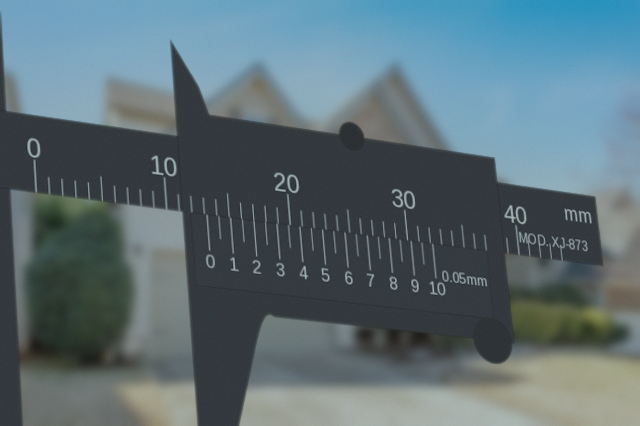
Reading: 13.2 mm
